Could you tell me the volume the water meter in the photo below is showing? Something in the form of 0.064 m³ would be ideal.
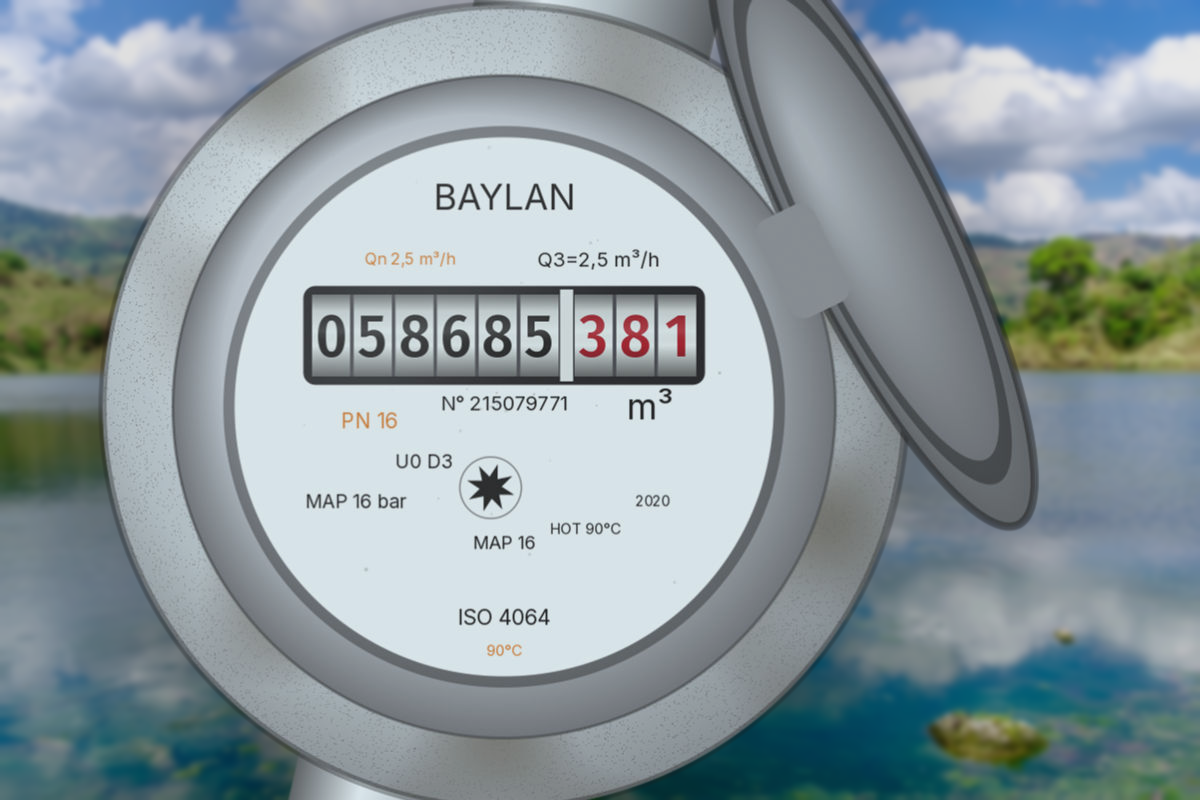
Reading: 58685.381 m³
